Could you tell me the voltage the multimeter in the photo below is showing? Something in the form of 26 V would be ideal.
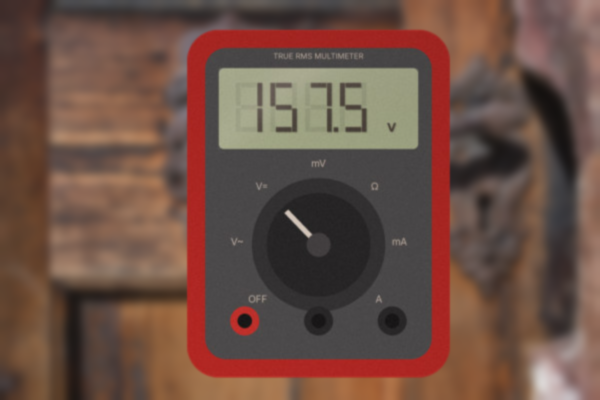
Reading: 157.5 V
